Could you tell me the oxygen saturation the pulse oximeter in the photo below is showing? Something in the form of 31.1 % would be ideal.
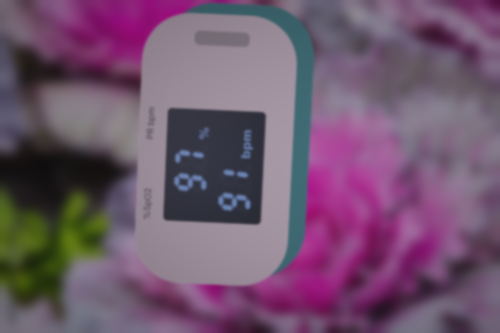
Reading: 97 %
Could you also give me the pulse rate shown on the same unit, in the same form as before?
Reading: 91 bpm
